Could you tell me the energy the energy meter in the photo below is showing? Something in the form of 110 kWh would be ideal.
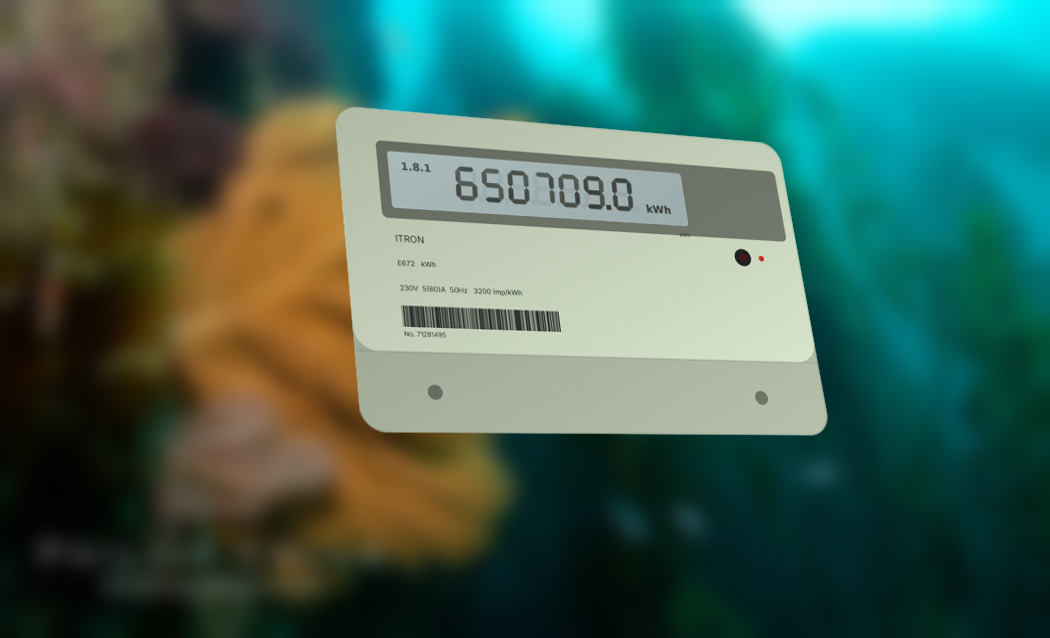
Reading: 650709.0 kWh
